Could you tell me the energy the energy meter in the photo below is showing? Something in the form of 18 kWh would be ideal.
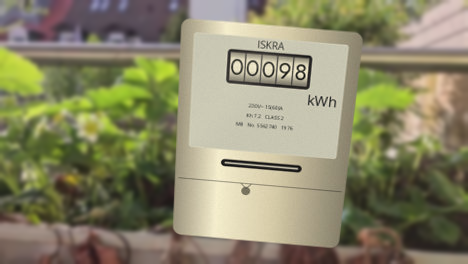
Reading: 98 kWh
